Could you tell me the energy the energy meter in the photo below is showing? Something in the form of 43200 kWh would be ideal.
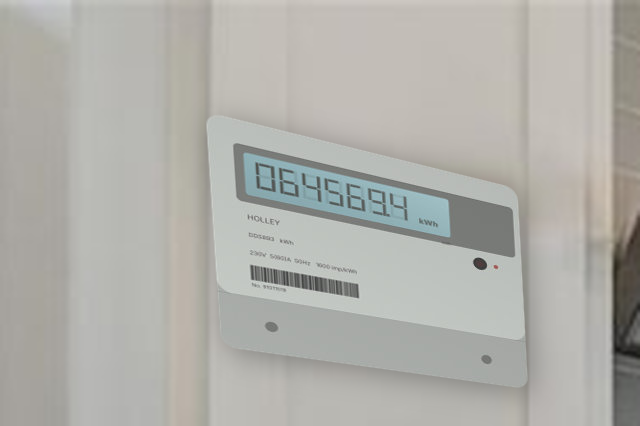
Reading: 64569.4 kWh
